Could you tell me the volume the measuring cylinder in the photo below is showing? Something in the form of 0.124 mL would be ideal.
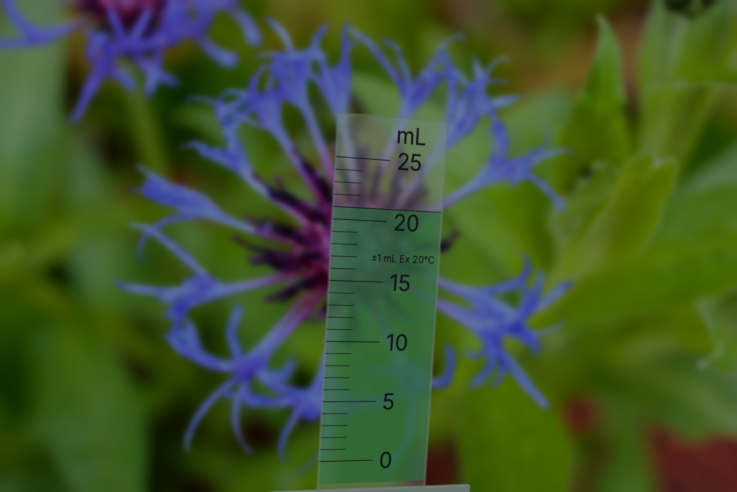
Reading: 21 mL
